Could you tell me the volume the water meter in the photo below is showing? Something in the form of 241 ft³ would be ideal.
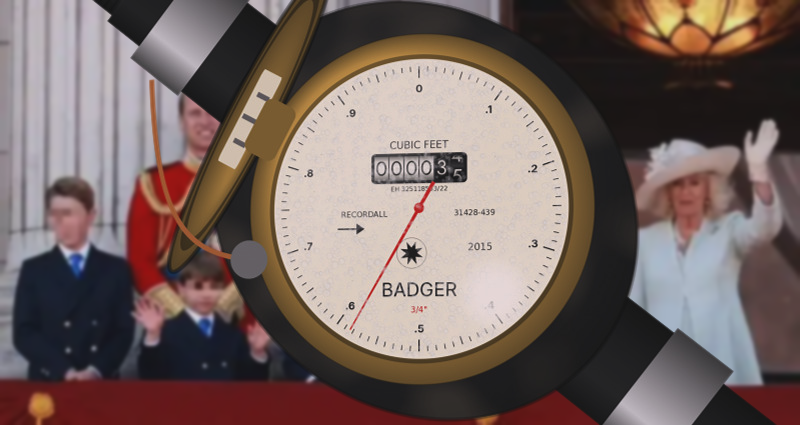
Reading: 34.58 ft³
